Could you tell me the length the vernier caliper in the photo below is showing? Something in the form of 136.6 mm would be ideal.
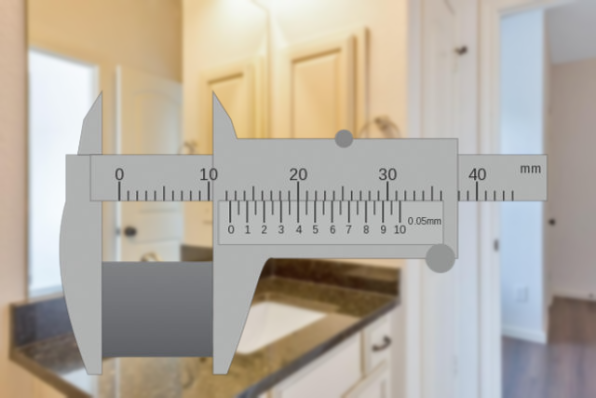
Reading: 12.4 mm
